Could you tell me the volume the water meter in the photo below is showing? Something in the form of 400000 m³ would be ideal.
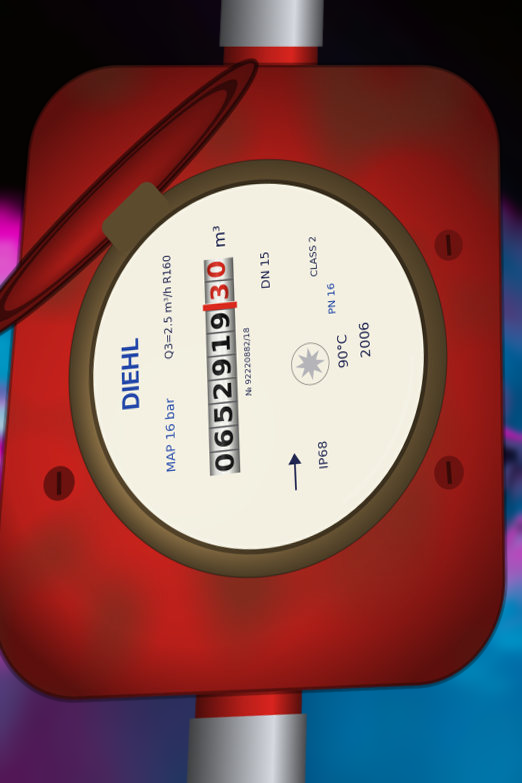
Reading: 652919.30 m³
